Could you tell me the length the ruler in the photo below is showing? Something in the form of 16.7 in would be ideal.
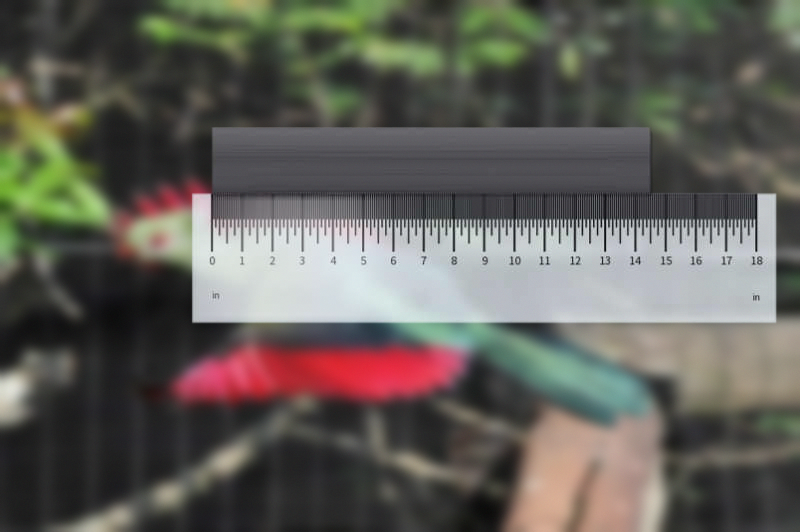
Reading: 14.5 in
